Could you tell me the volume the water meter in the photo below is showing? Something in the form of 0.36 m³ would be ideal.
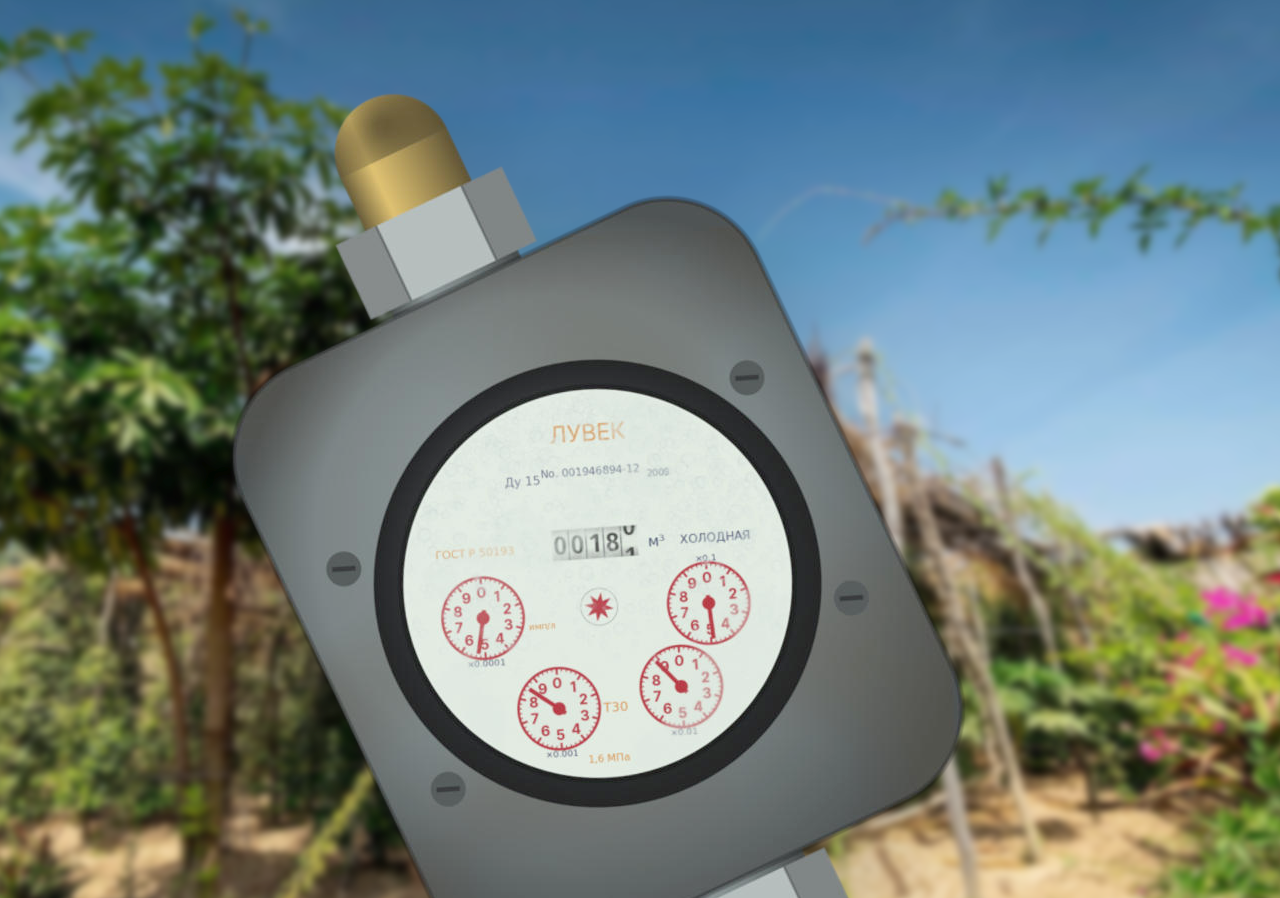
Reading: 180.4885 m³
